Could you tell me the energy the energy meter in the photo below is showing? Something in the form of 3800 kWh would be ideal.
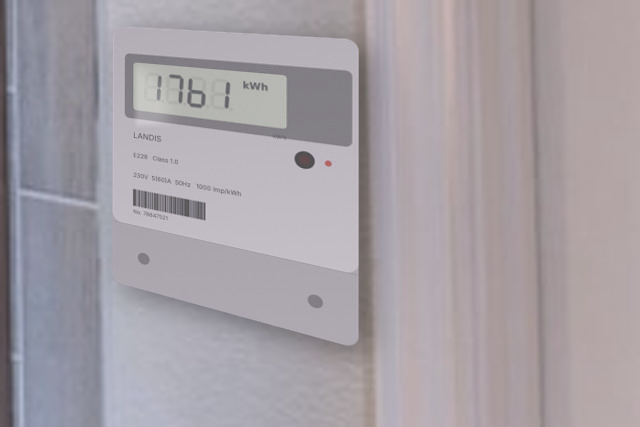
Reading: 1761 kWh
